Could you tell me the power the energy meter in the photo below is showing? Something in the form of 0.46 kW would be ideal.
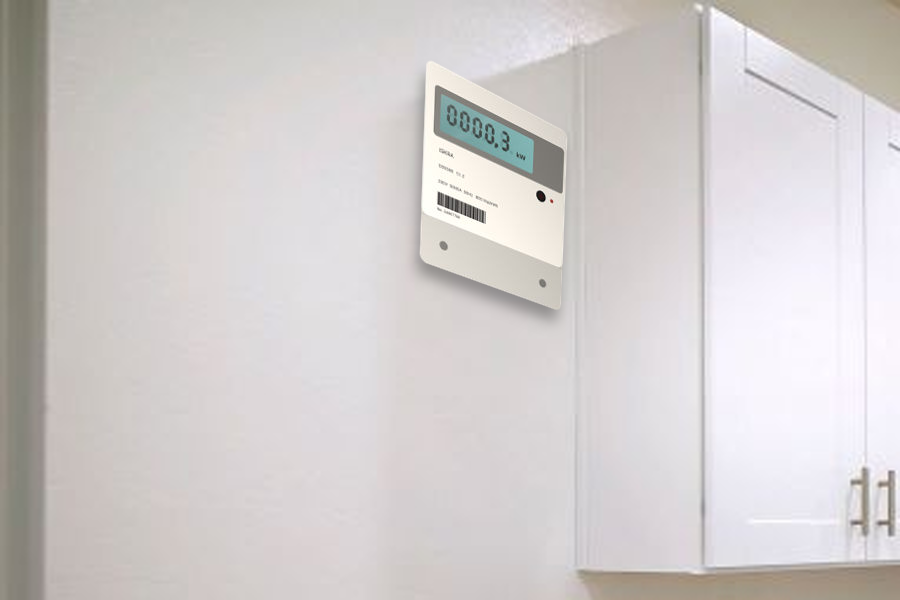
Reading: 0.3 kW
